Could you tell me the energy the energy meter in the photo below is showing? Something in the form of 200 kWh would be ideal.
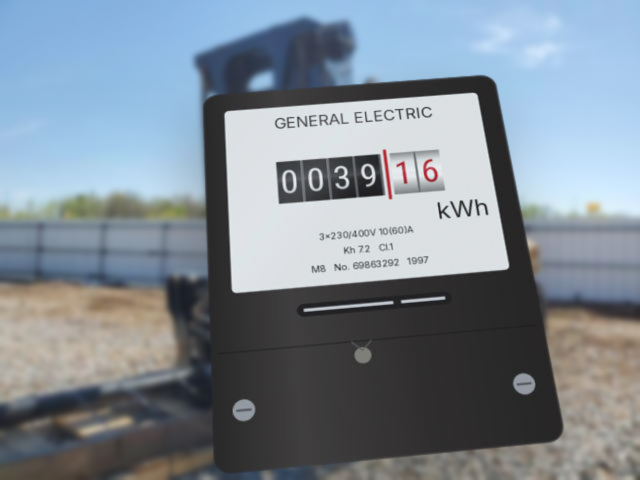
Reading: 39.16 kWh
